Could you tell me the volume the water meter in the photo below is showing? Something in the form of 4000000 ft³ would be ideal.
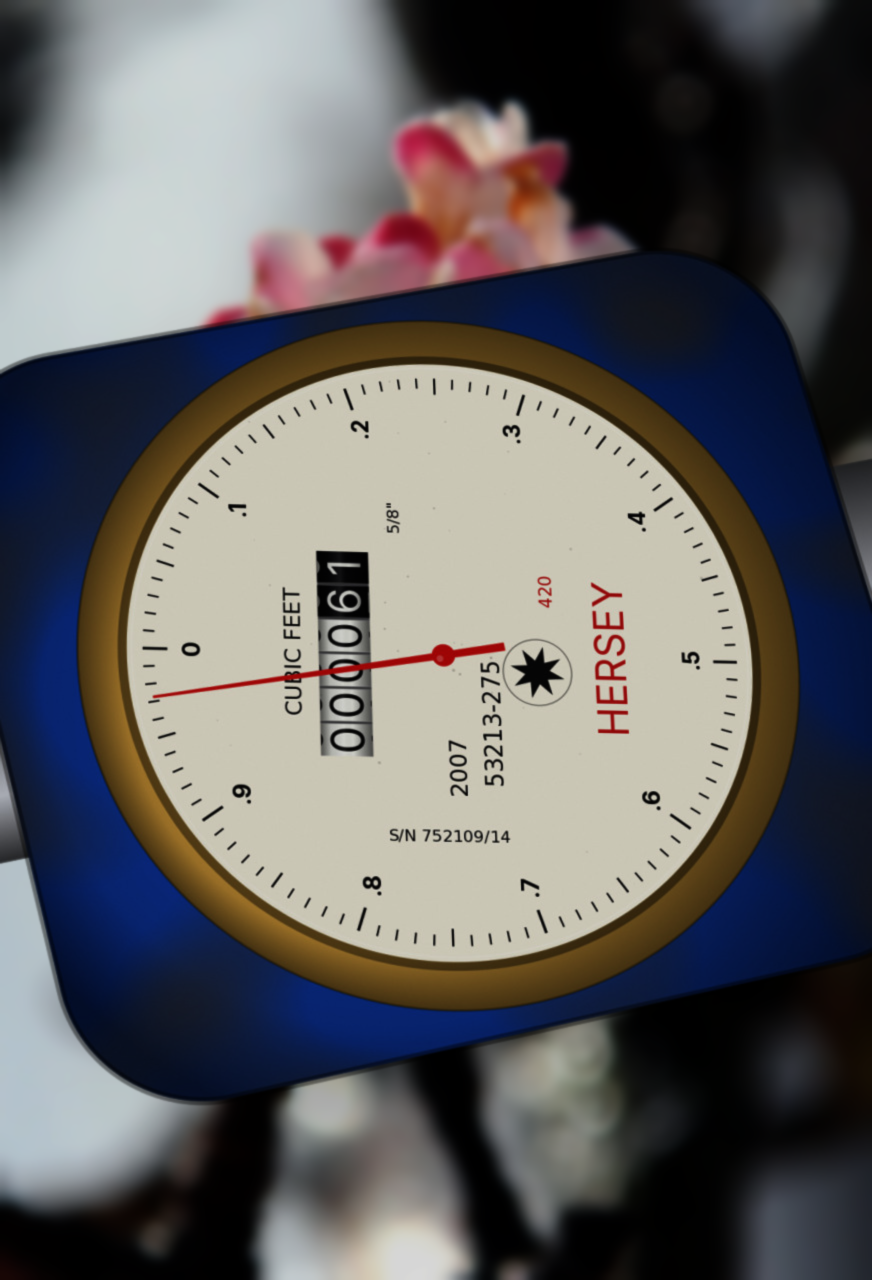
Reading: 60.97 ft³
